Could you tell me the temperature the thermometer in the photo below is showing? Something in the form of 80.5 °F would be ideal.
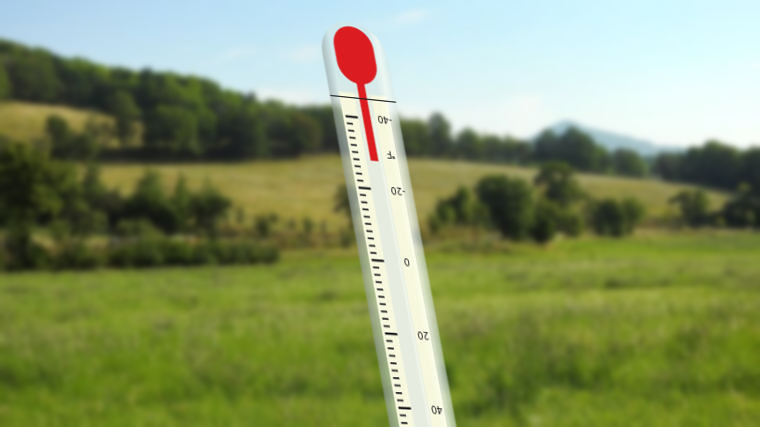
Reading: -28 °F
